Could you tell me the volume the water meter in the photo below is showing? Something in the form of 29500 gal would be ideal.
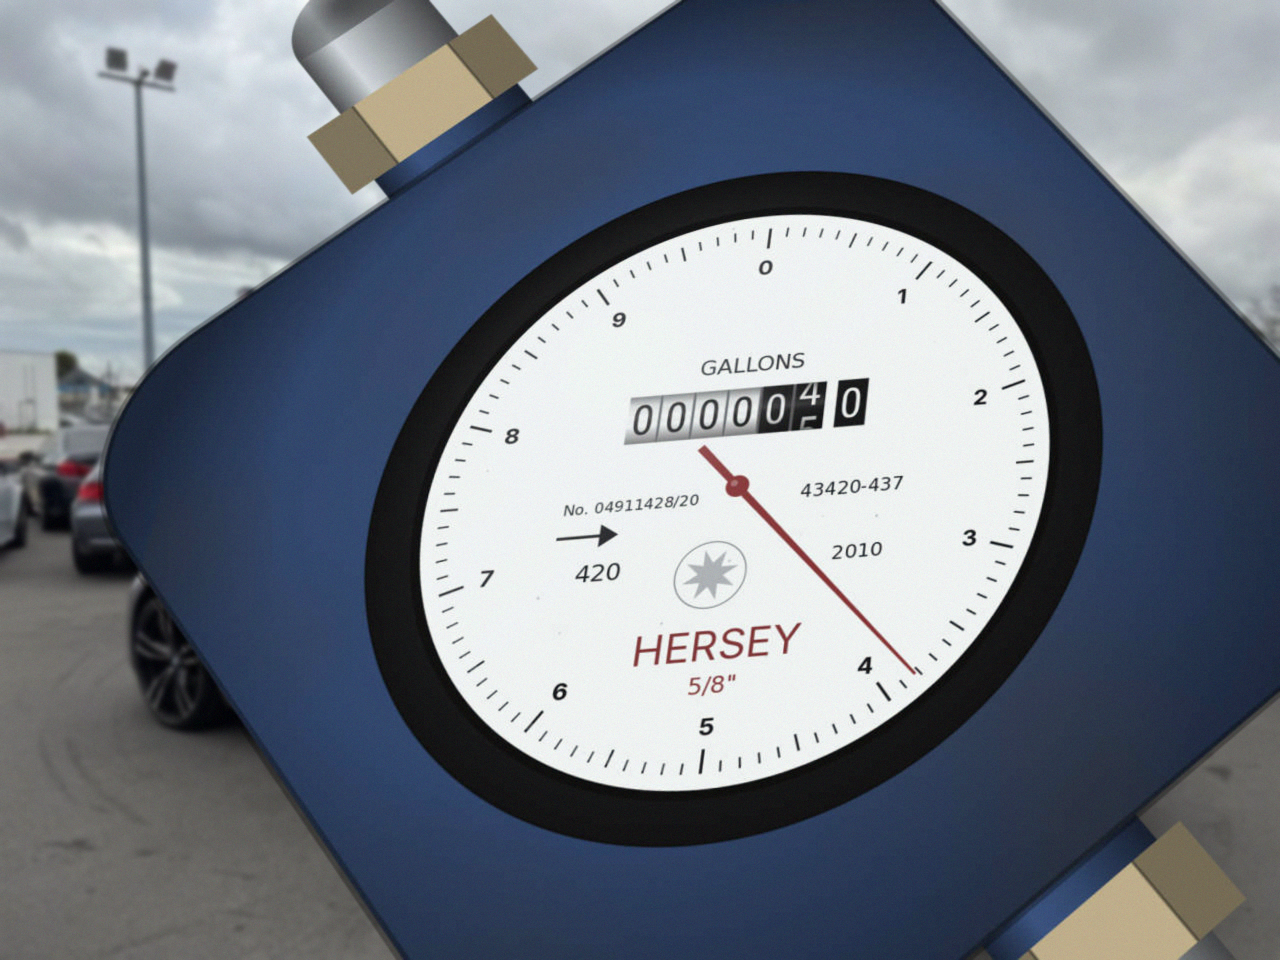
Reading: 43.8 gal
